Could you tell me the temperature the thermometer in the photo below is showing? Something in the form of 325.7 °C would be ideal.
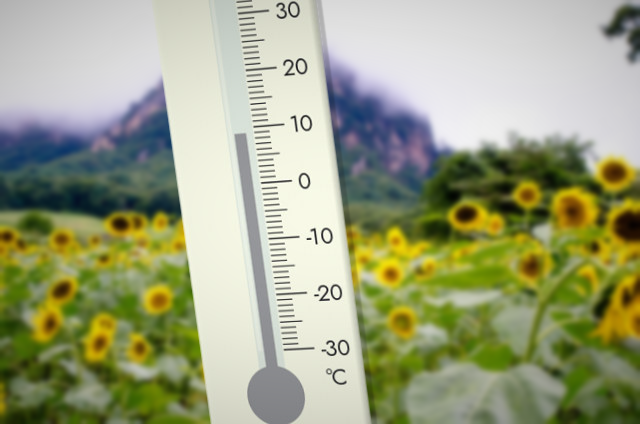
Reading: 9 °C
